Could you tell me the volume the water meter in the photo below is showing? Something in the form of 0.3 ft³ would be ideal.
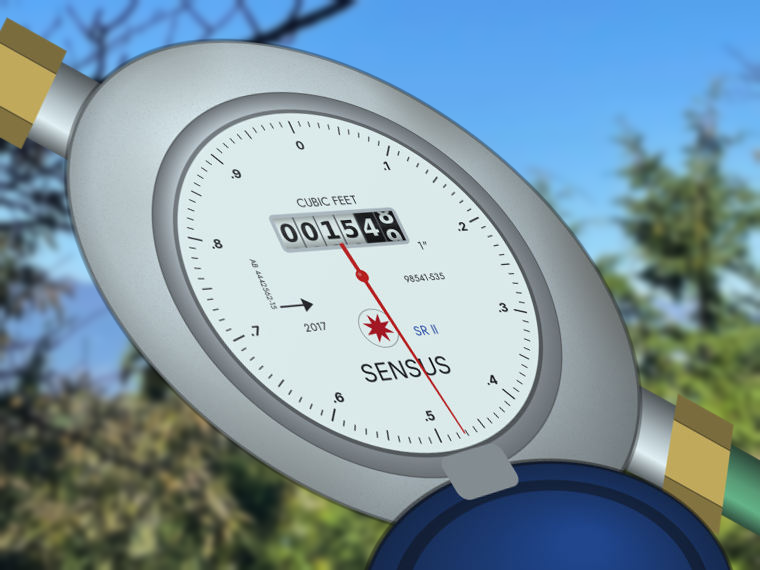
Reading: 1548.47 ft³
